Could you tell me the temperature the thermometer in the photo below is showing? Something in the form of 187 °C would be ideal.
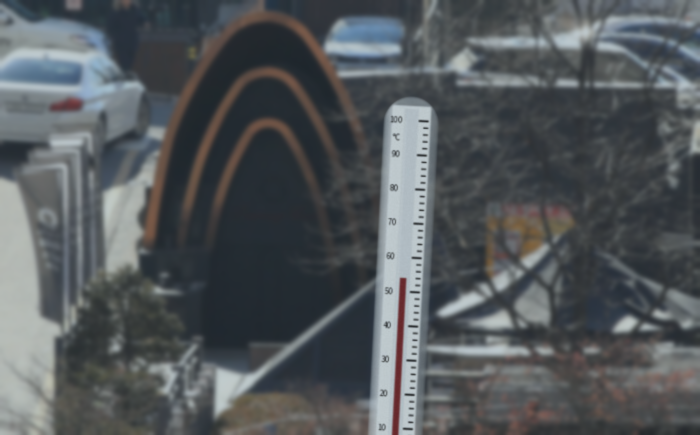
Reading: 54 °C
